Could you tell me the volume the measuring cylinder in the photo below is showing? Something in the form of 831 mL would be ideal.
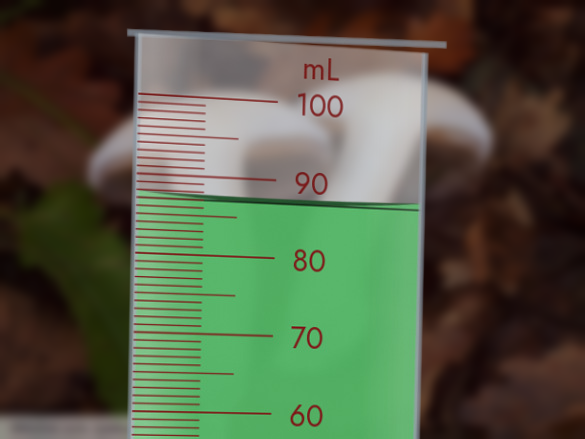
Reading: 87 mL
